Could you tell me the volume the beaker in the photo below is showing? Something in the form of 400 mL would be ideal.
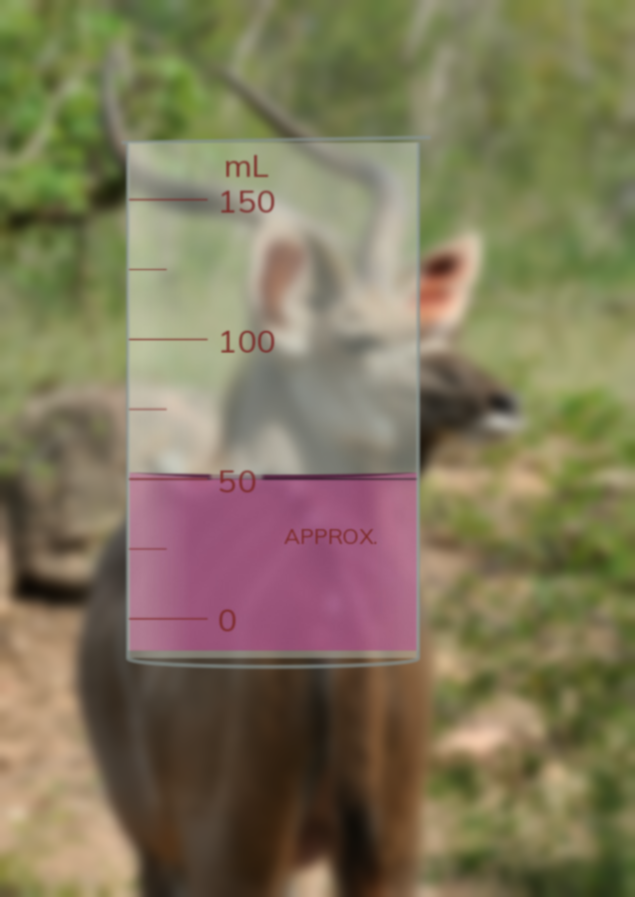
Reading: 50 mL
